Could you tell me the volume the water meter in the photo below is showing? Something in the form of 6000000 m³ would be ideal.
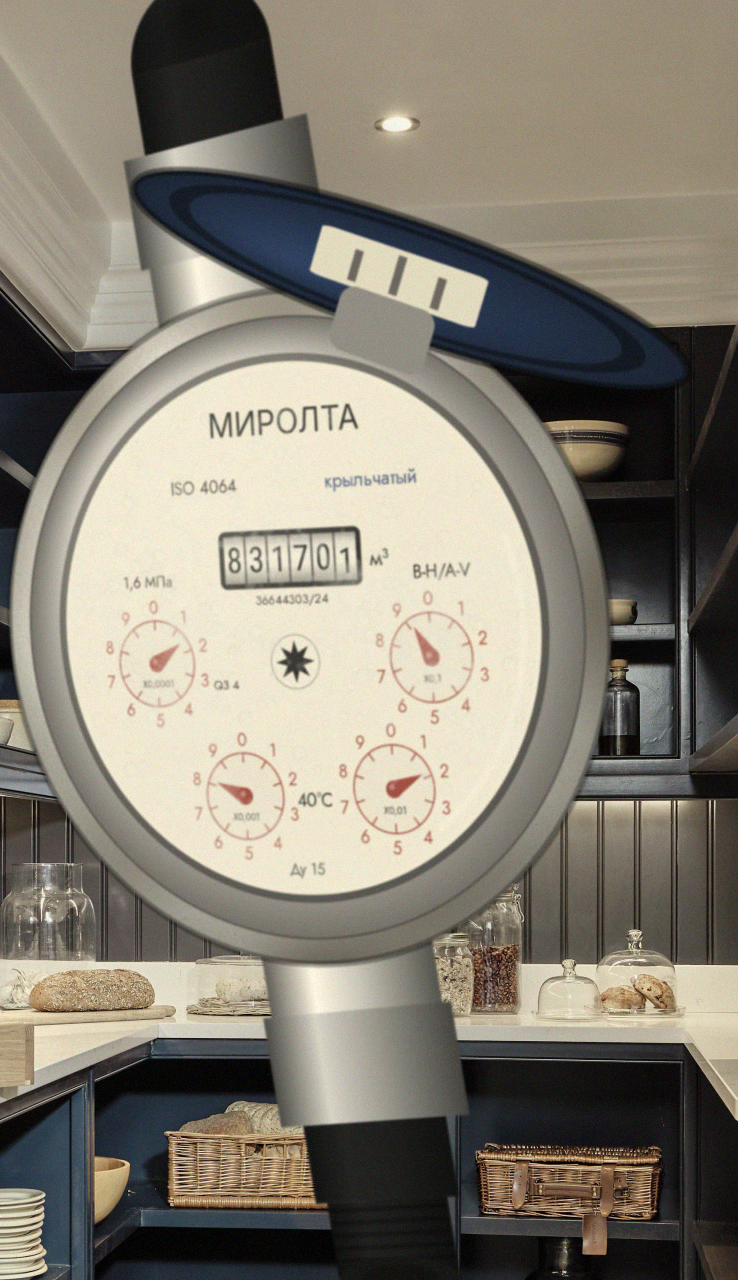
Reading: 831700.9181 m³
